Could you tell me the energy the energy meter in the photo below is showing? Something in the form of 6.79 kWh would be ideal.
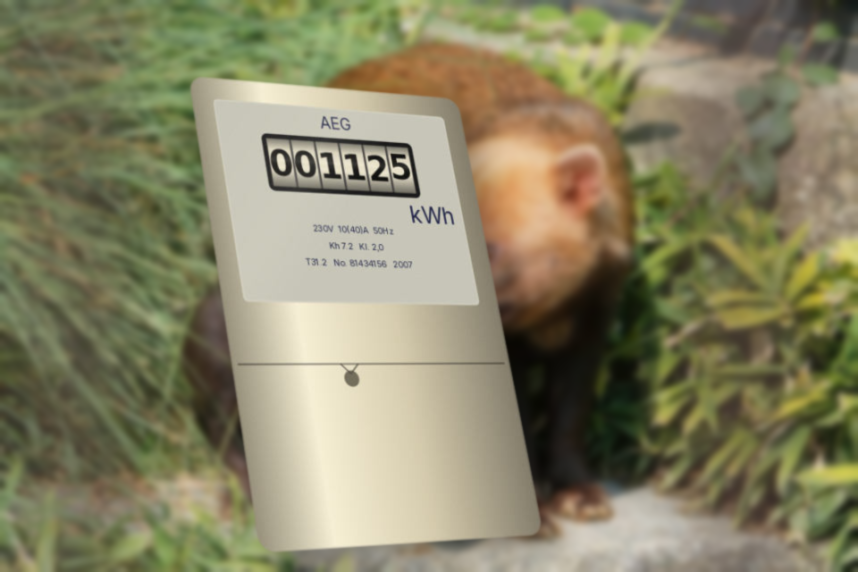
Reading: 1125 kWh
